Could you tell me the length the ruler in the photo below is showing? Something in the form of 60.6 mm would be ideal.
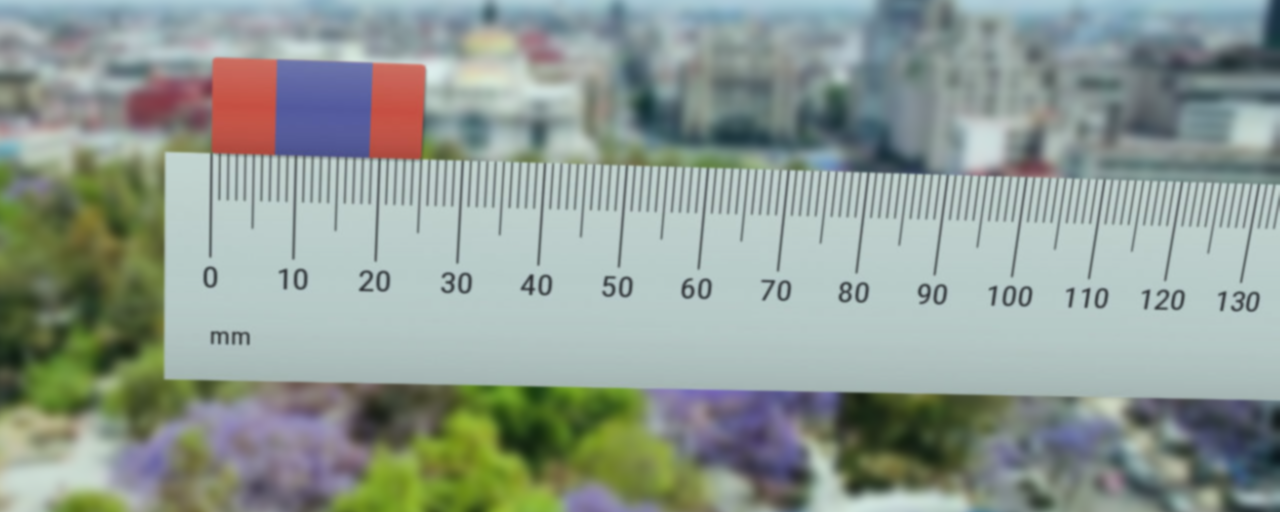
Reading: 25 mm
